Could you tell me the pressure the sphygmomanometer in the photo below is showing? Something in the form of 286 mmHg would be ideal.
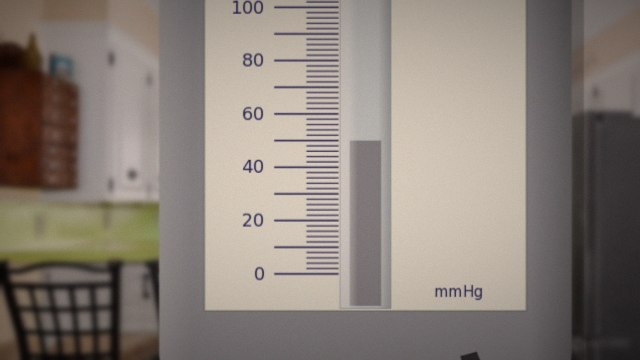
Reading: 50 mmHg
